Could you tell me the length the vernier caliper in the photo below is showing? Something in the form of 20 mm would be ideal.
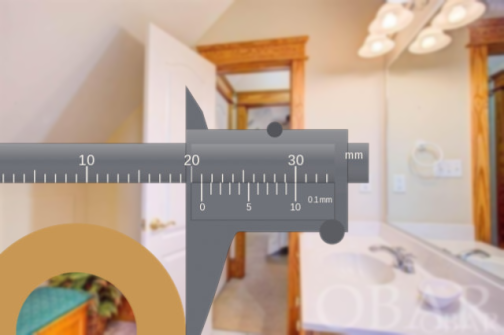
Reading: 21.0 mm
